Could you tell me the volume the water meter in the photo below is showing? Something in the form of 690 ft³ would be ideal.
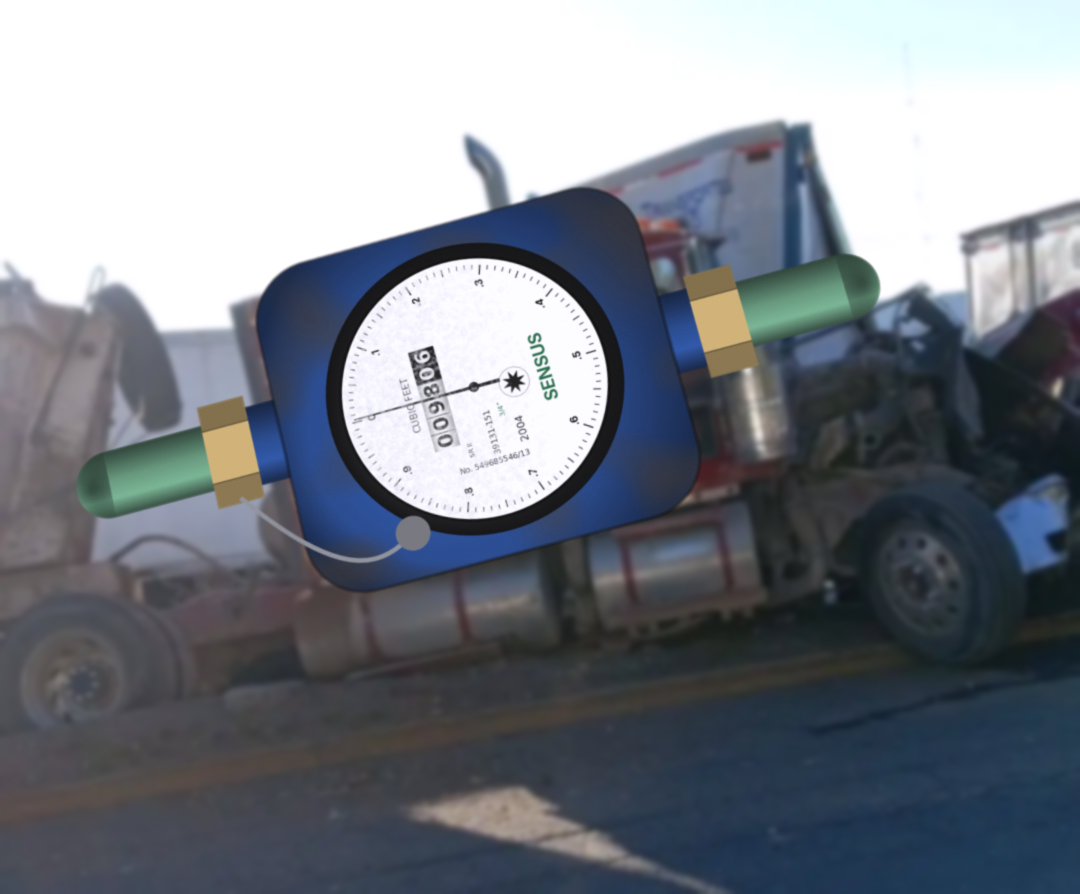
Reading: 9806.00 ft³
